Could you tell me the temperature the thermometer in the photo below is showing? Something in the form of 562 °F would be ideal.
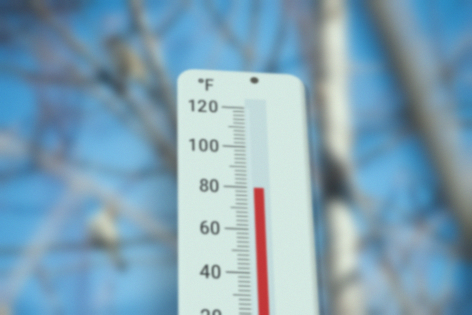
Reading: 80 °F
